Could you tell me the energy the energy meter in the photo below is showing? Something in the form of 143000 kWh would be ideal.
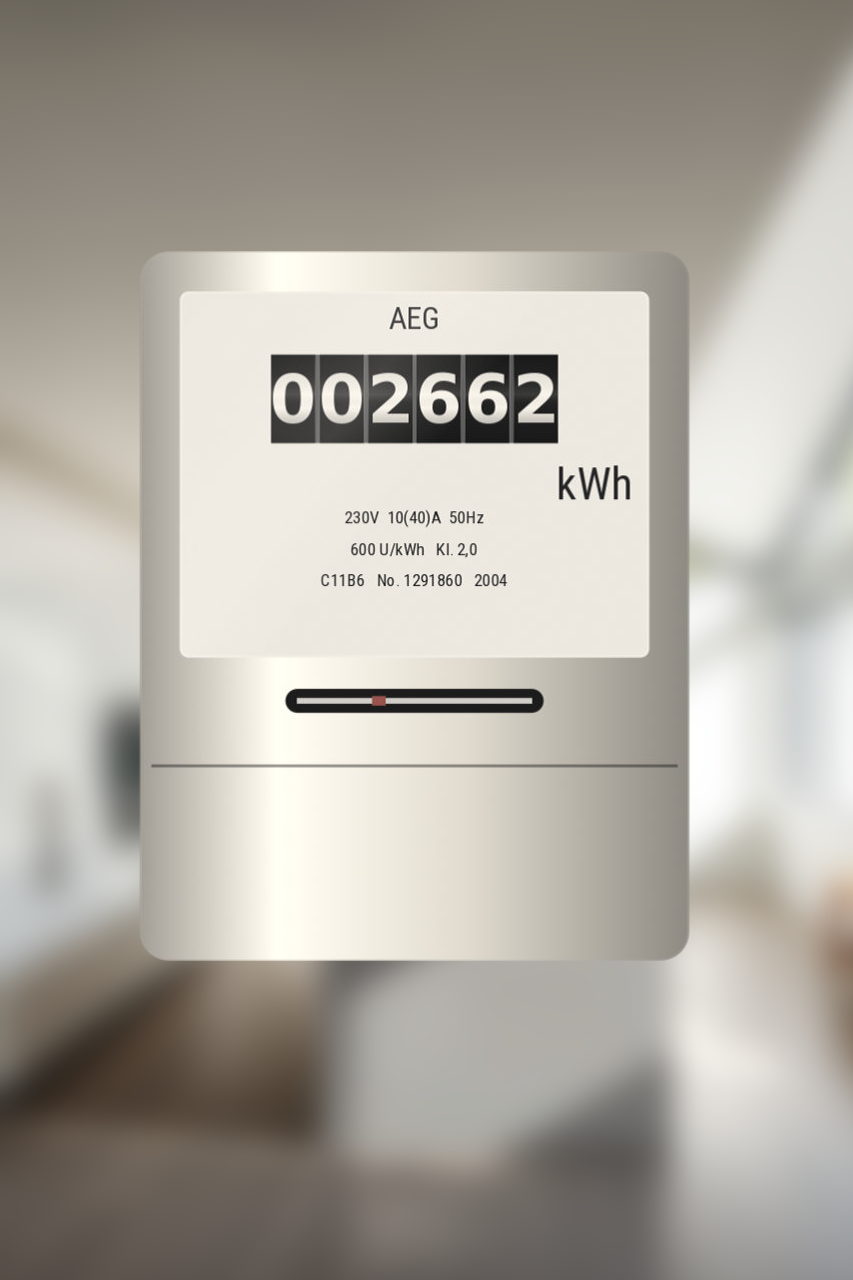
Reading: 2662 kWh
